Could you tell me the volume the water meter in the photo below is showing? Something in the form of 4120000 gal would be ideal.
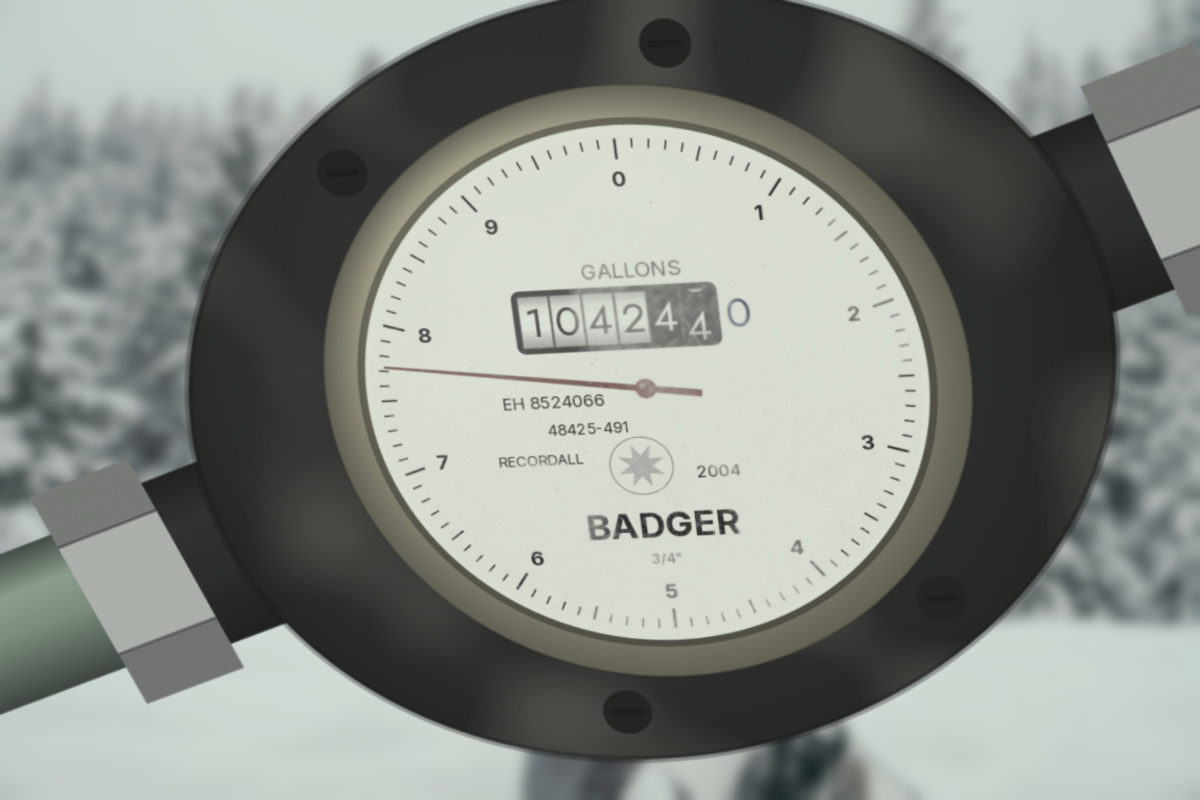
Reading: 1042437.7 gal
